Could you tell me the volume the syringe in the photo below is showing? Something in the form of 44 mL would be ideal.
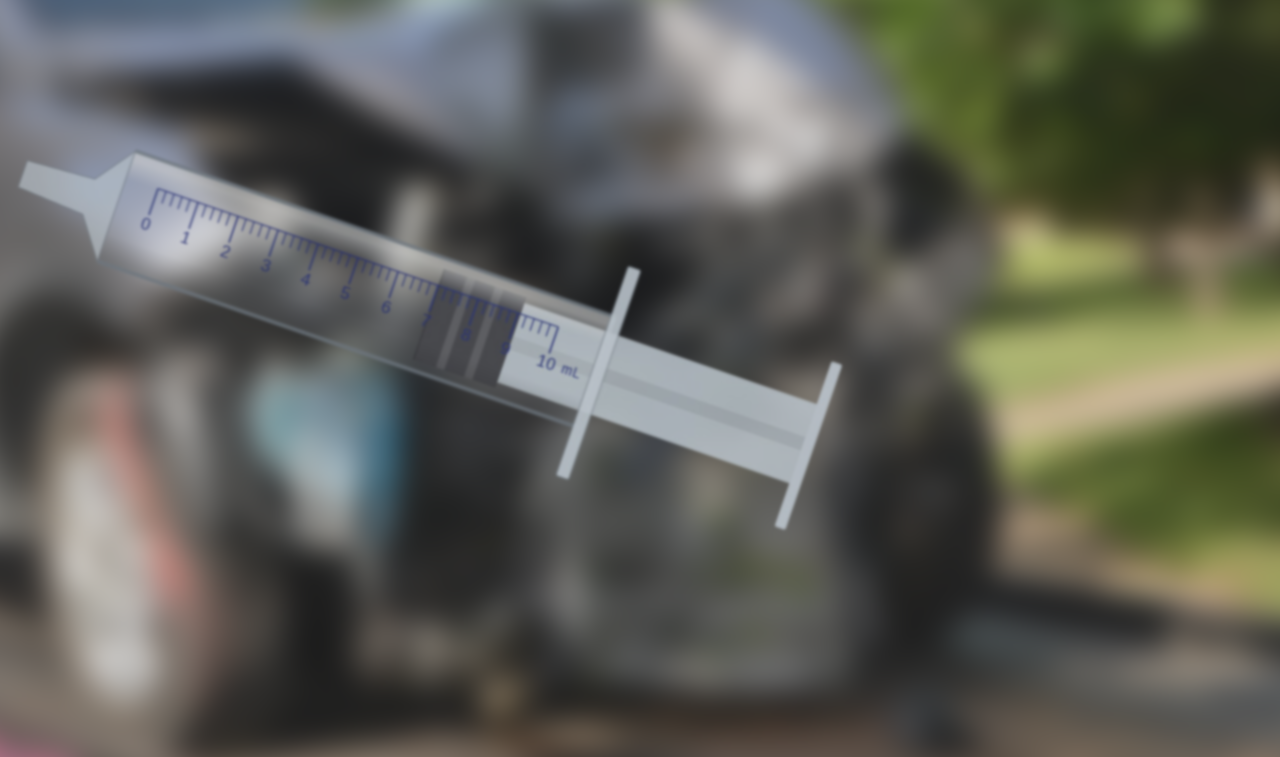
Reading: 7 mL
